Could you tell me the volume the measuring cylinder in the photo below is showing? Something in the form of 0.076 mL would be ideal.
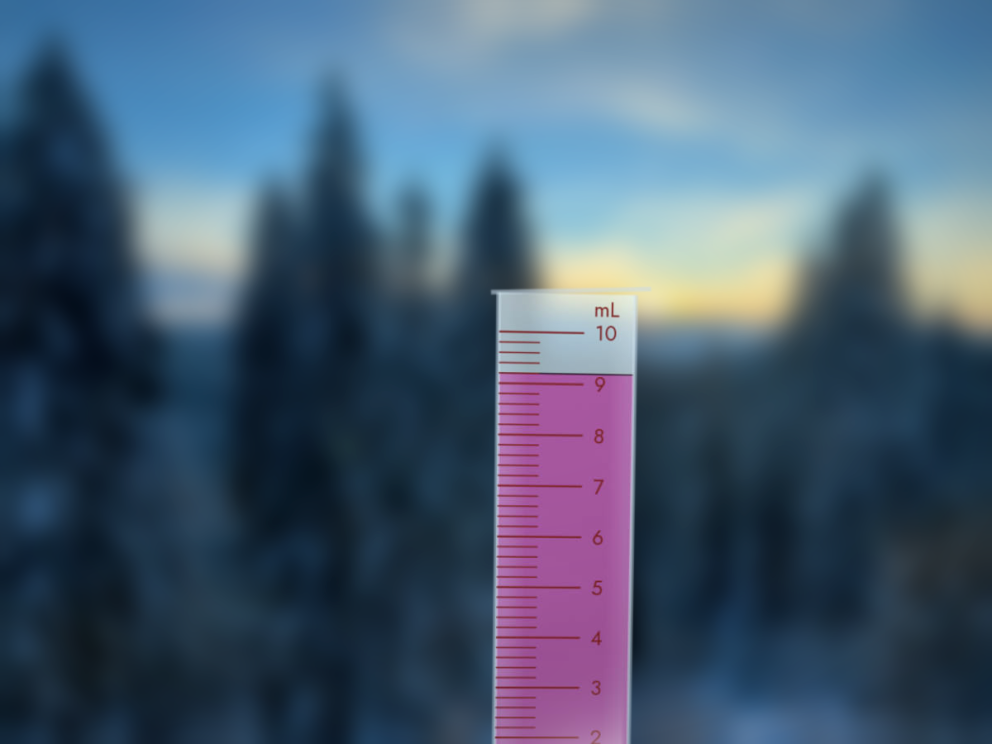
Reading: 9.2 mL
